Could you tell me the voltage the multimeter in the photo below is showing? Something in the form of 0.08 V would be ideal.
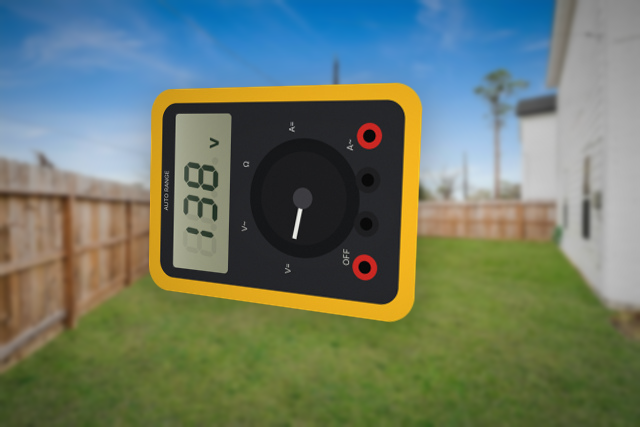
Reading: 138 V
